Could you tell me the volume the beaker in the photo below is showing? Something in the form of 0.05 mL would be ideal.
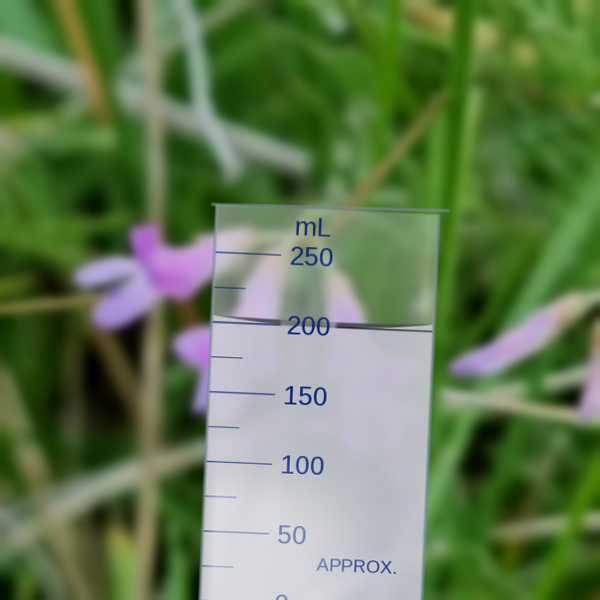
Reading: 200 mL
